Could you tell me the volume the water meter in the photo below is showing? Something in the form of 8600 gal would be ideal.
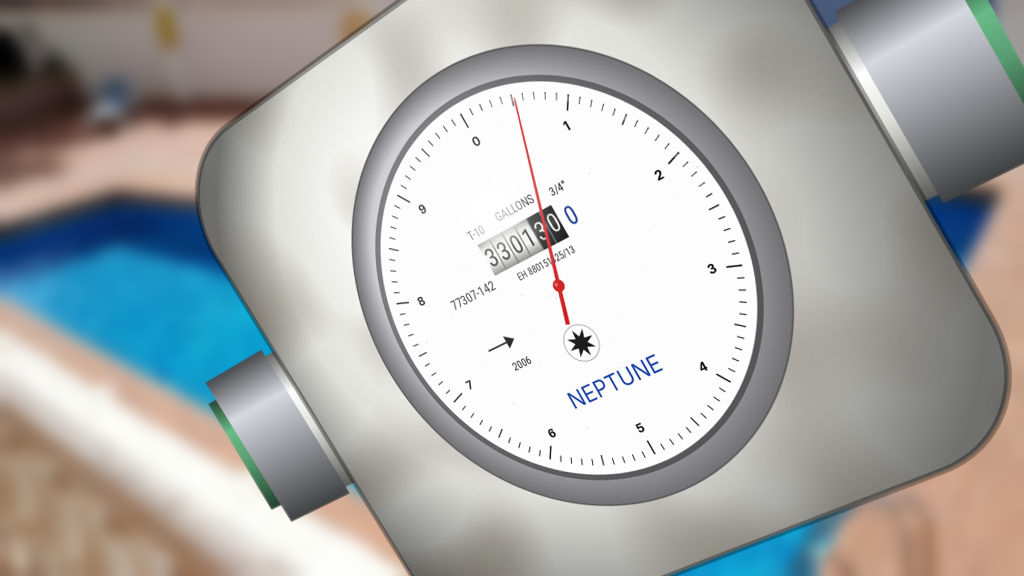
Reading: 3301300.5 gal
